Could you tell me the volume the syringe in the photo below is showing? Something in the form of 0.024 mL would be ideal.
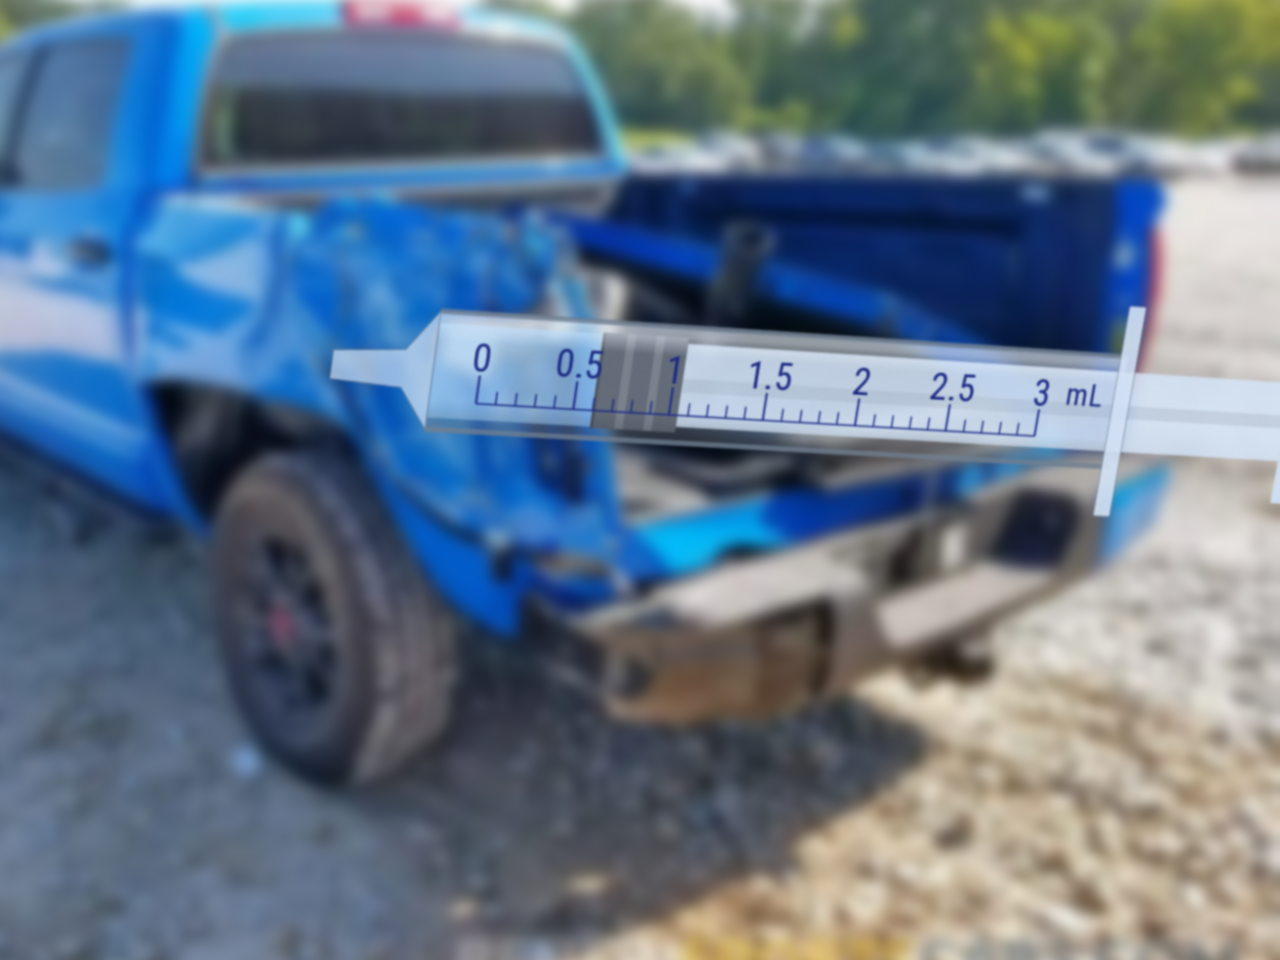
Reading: 0.6 mL
